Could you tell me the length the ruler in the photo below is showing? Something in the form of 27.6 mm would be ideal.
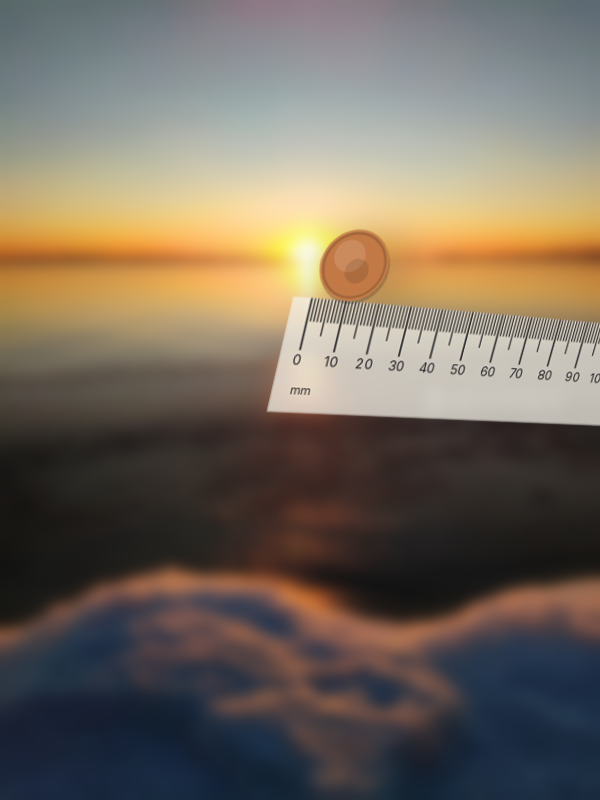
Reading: 20 mm
